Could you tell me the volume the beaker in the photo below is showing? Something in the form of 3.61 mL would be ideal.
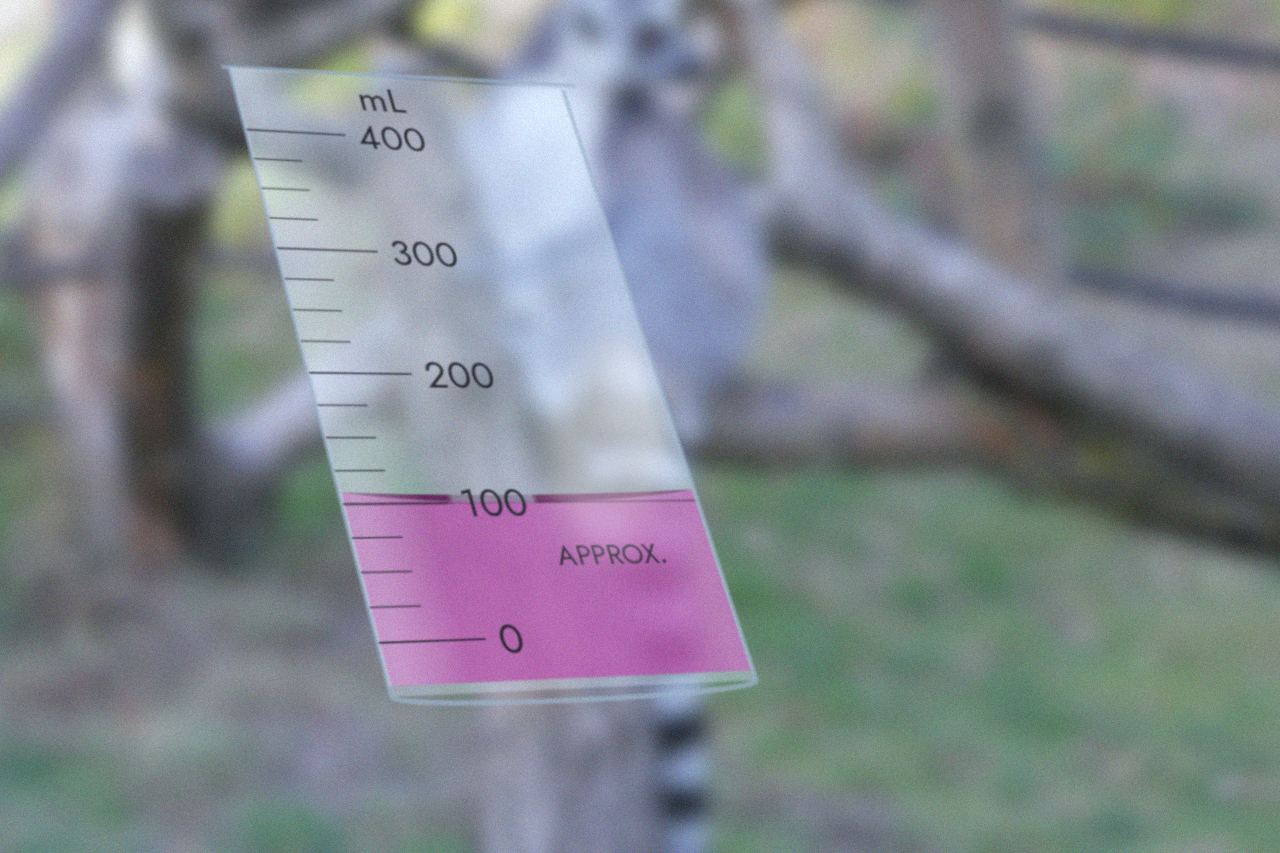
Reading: 100 mL
